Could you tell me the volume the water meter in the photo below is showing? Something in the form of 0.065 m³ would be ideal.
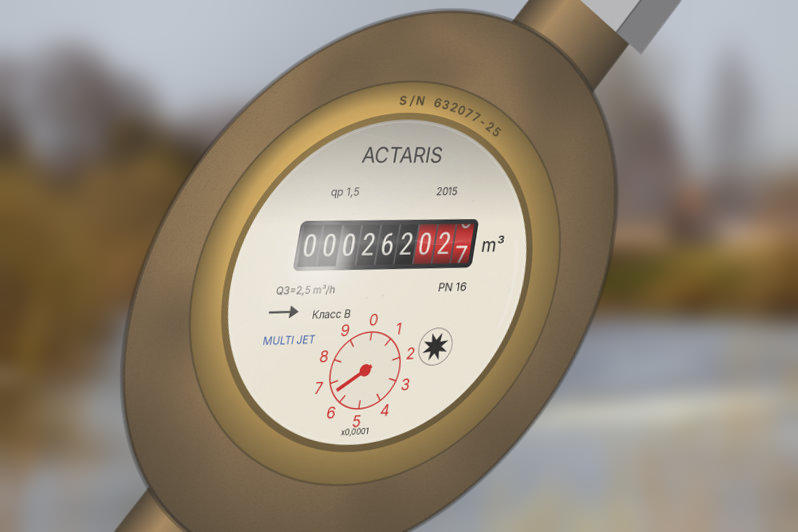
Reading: 262.0266 m³
